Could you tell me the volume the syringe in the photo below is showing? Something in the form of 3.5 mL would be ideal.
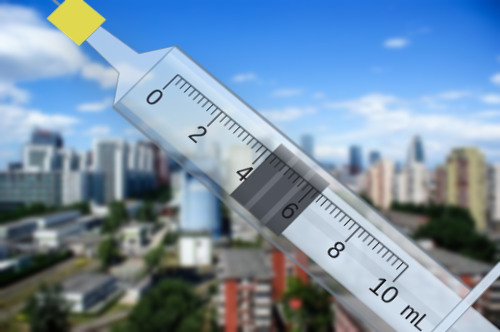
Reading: 4.2 mL
